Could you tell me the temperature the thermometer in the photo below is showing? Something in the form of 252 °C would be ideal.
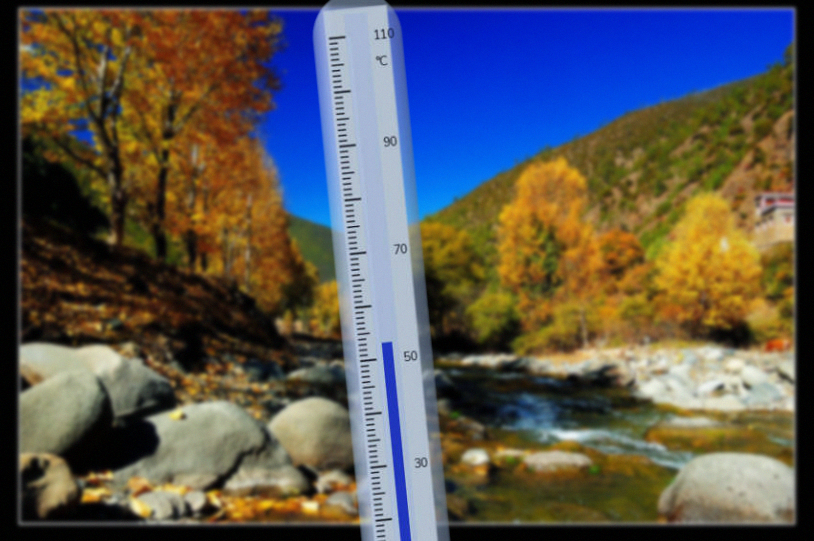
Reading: 53 °C
